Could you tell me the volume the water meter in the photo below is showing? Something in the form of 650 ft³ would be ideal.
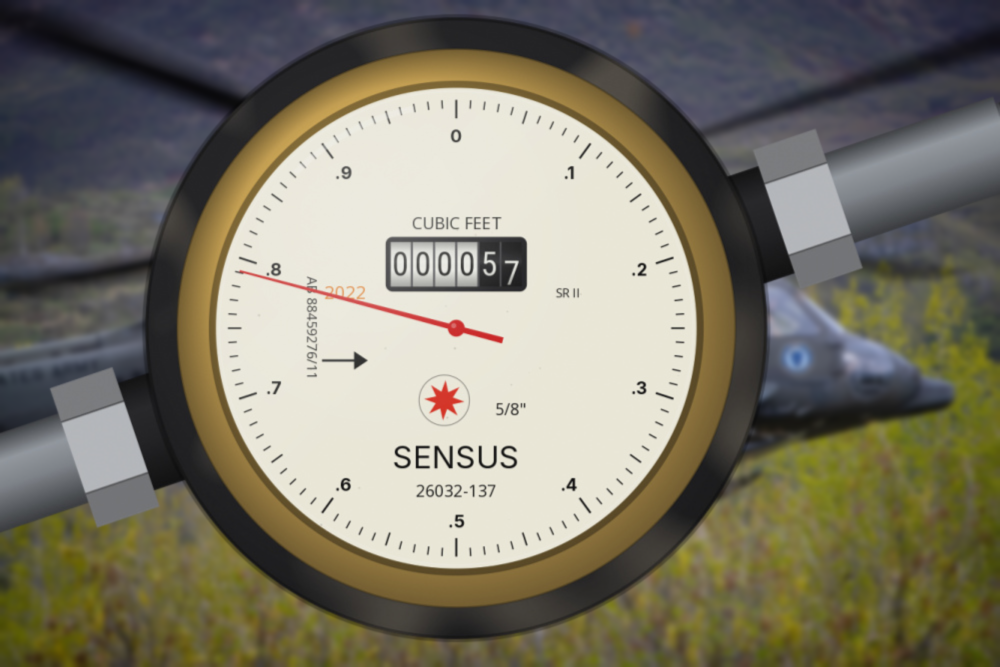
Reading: 56.79 ft³
